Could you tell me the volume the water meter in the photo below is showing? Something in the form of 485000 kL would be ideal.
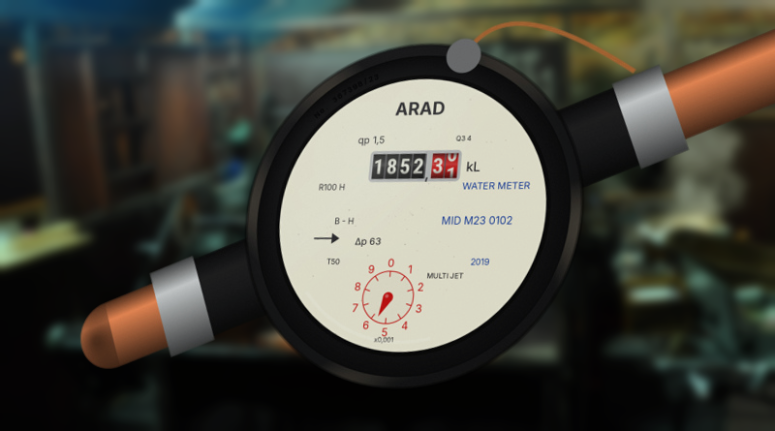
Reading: 1852.305 kL
